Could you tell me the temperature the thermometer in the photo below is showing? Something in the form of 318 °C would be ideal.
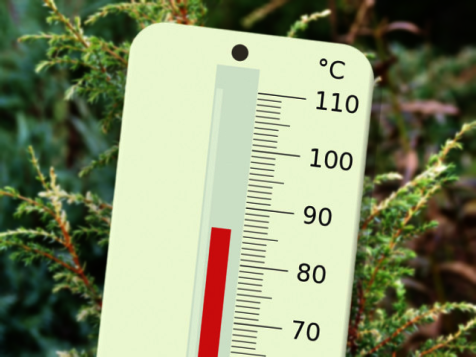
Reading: 86 °C
